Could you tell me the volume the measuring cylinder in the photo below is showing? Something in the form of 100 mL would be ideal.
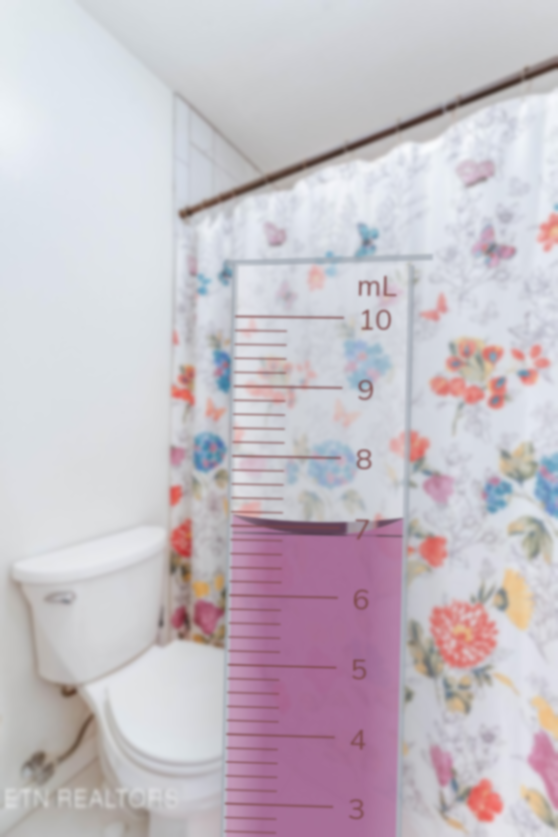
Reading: 6.9 mL
